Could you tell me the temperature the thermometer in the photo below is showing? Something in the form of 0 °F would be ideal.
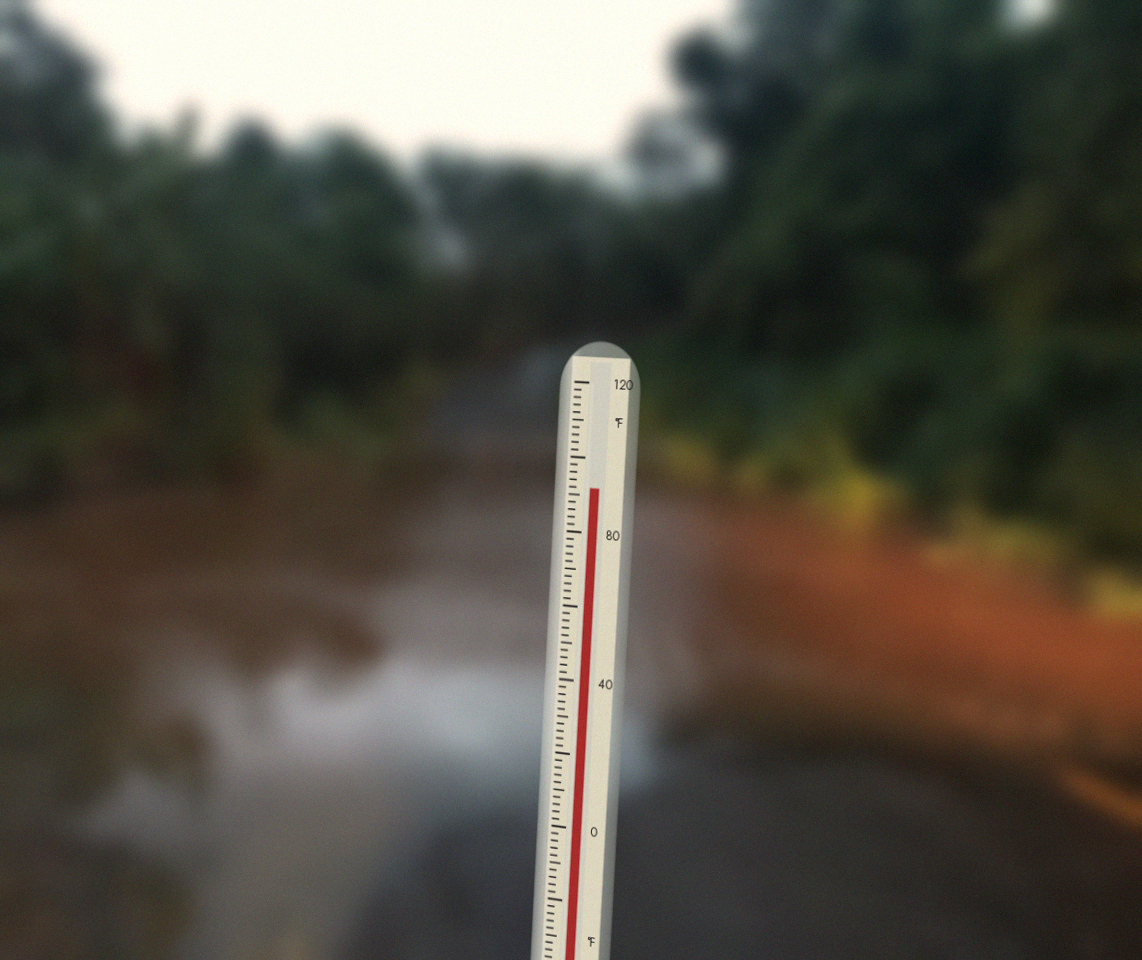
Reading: 92 °F
